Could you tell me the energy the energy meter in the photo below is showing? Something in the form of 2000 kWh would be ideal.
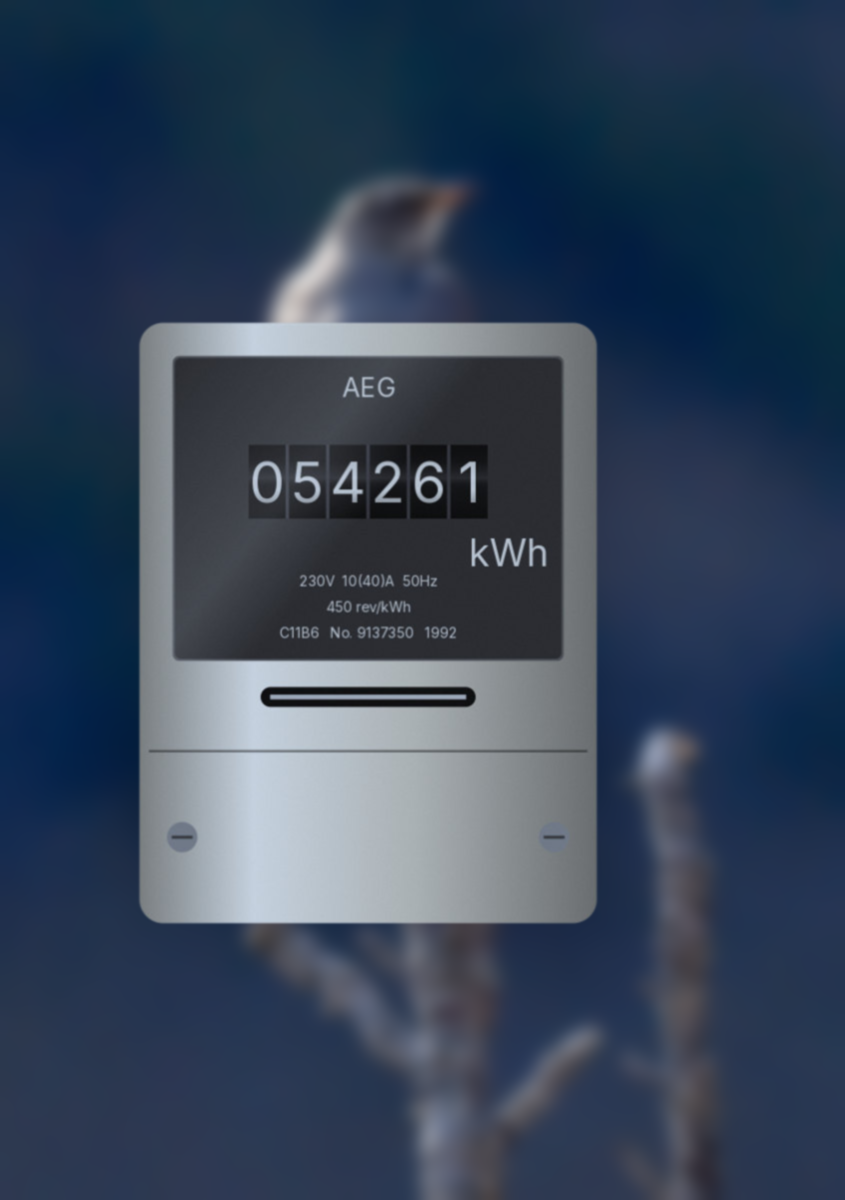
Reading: 54261 kWh
